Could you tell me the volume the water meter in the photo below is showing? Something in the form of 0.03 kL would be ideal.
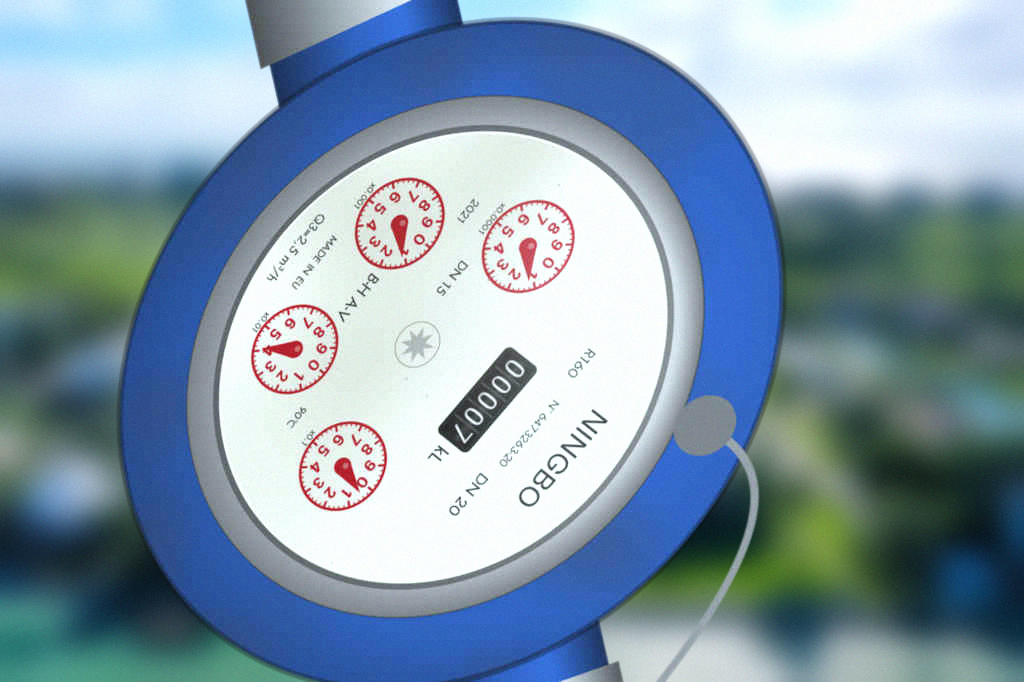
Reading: 7.0411 kL
